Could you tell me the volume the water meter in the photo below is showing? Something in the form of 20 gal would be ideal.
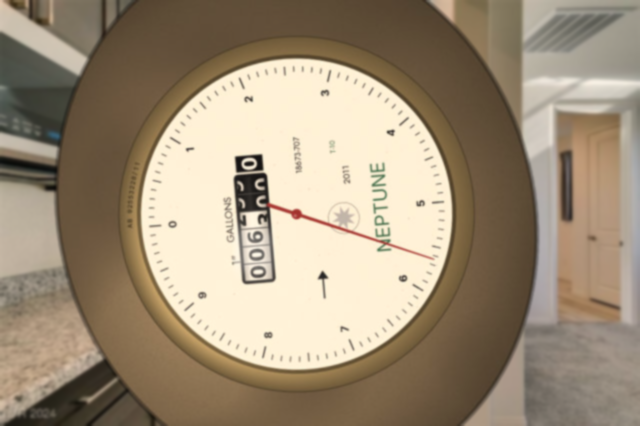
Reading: 62995.6 gal
